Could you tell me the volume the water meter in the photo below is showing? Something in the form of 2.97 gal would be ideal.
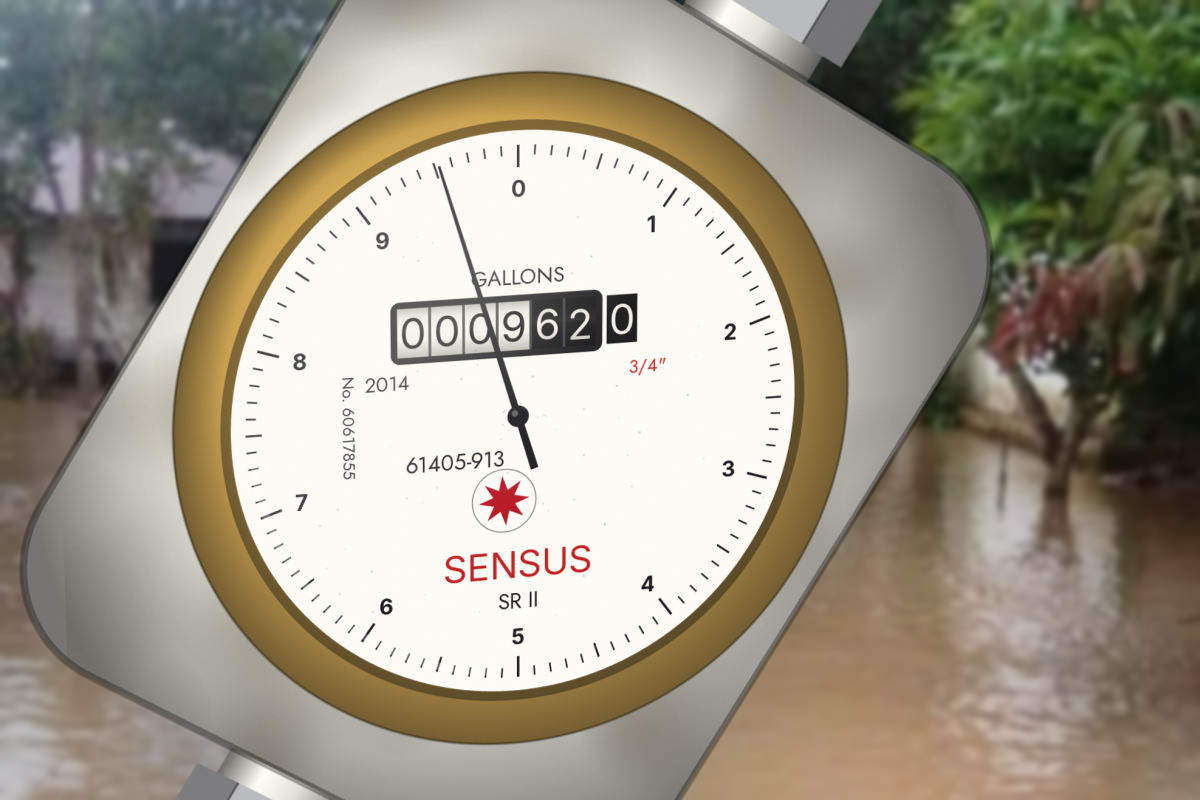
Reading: 9619.5 gal
